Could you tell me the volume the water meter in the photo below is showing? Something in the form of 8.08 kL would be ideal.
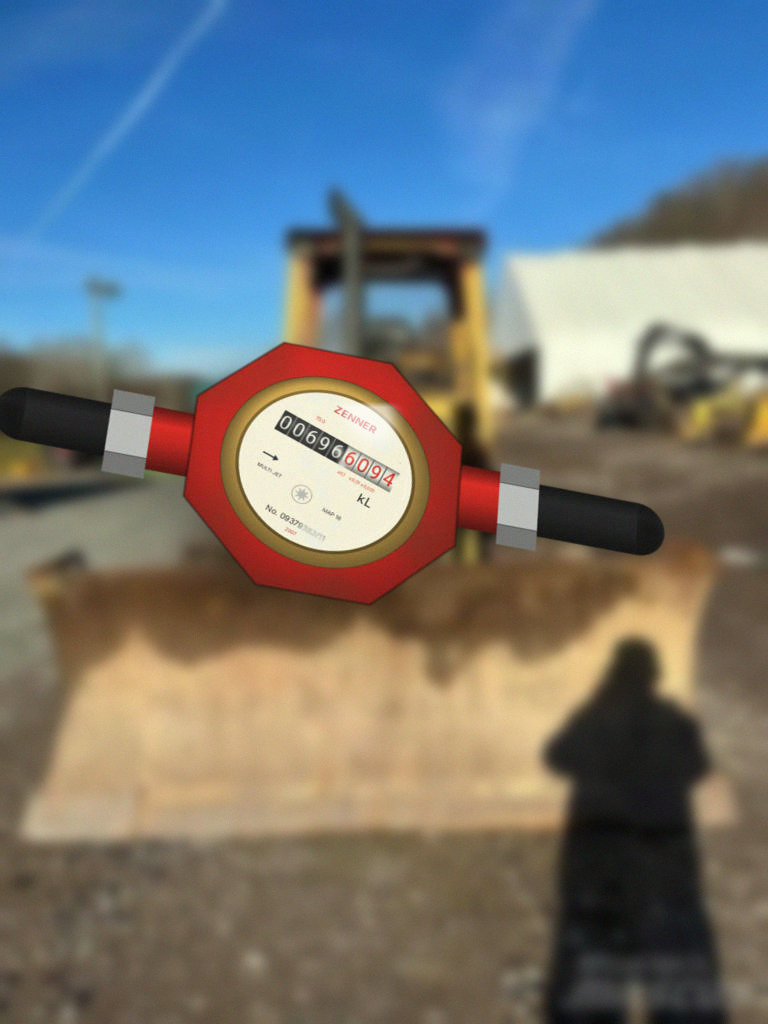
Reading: 696.6094 kL
